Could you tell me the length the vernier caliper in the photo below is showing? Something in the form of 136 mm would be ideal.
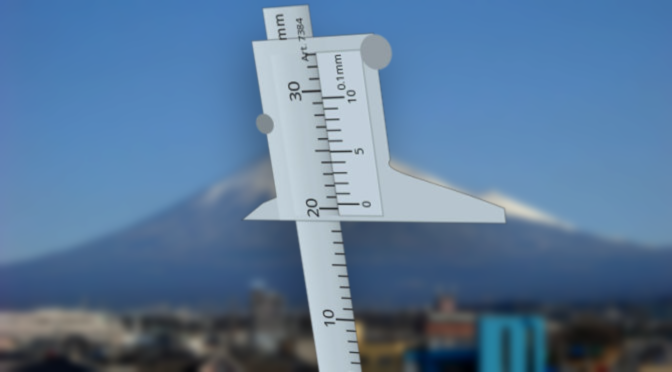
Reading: 20.4 mm
